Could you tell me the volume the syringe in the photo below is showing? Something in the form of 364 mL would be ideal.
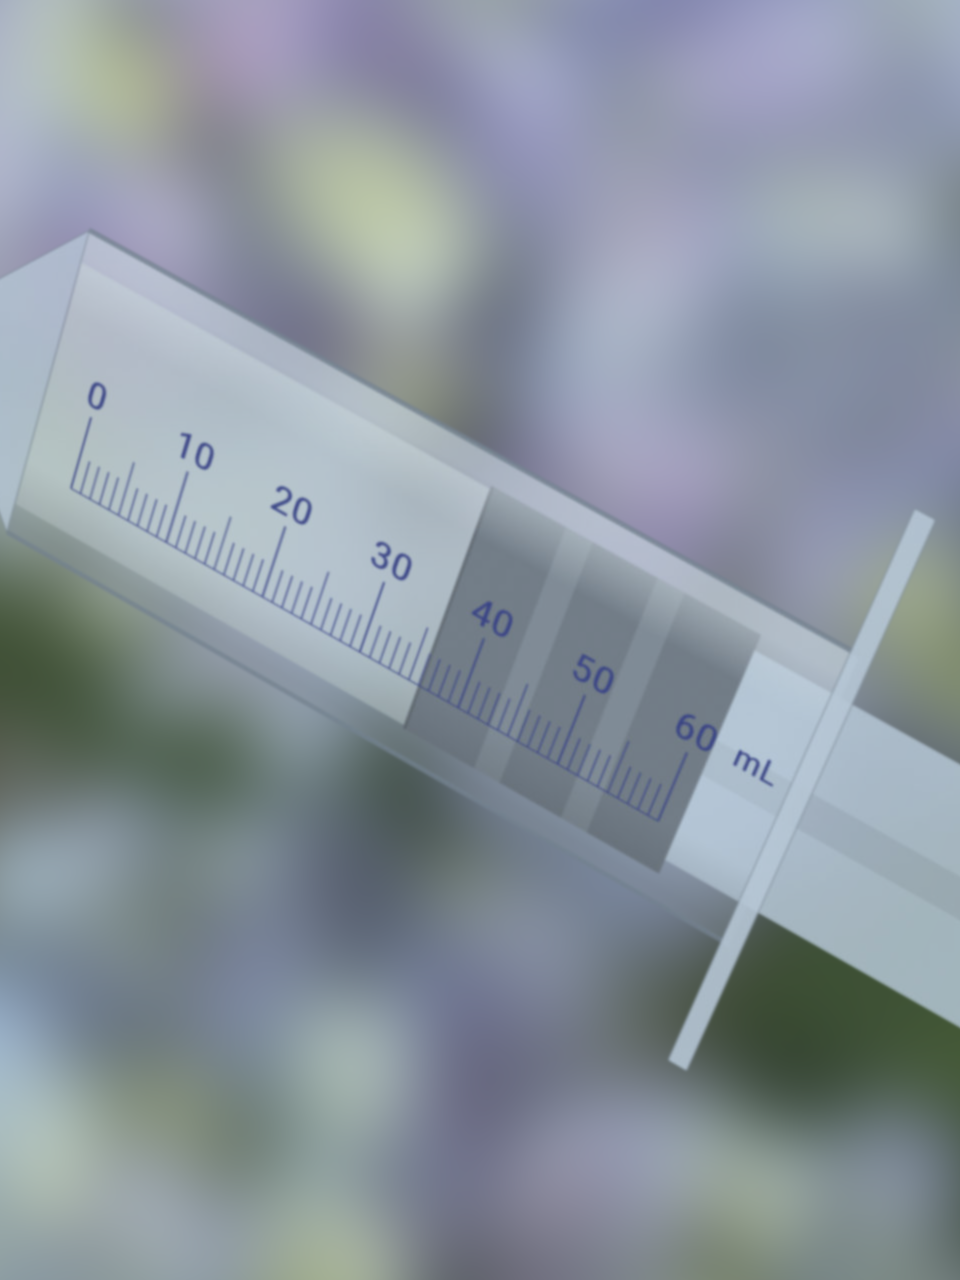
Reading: 36 mL
